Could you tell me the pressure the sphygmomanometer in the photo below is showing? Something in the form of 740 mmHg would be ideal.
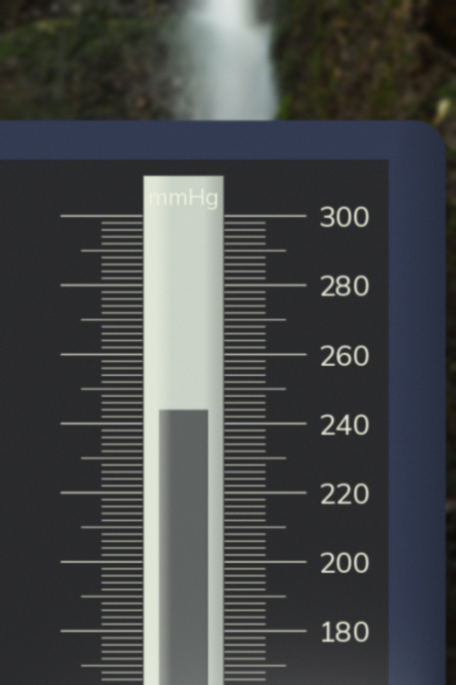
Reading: 244 mmHg
